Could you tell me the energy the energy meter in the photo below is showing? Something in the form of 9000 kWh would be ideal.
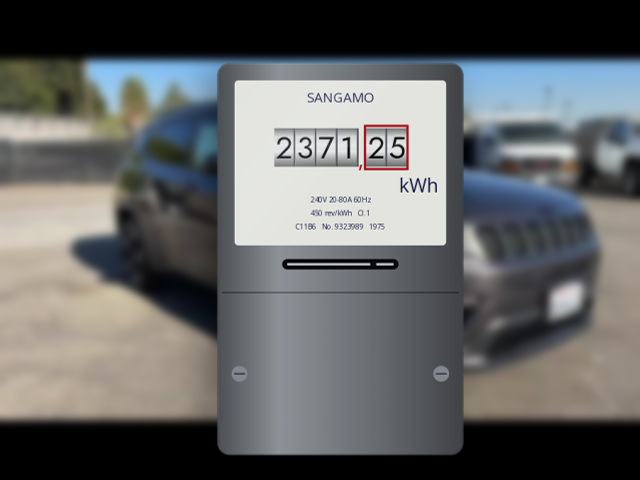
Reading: 2371.25 kWh
